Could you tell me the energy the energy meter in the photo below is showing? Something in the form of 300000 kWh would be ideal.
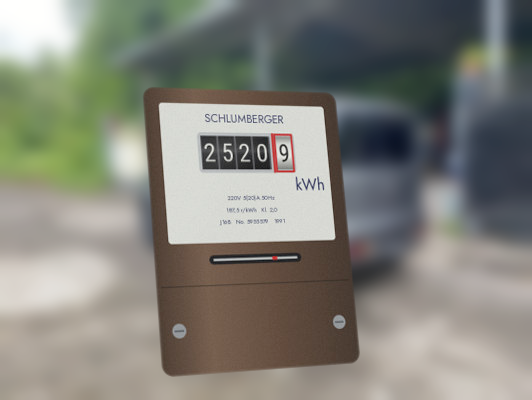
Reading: 2520.9 kWh
